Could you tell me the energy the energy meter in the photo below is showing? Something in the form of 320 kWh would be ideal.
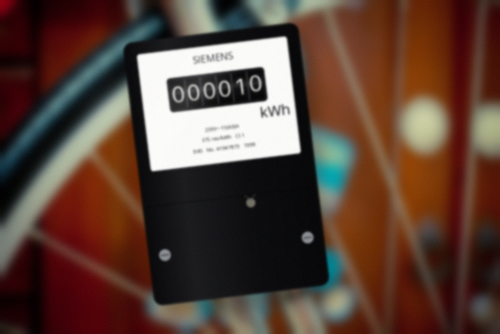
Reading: 10 kWh
